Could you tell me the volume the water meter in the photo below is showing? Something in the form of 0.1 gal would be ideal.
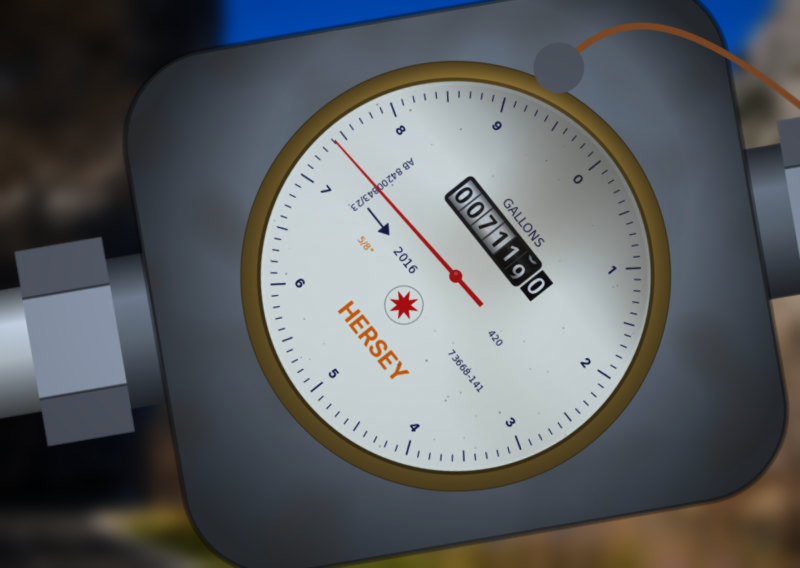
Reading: 71187.4 gal
